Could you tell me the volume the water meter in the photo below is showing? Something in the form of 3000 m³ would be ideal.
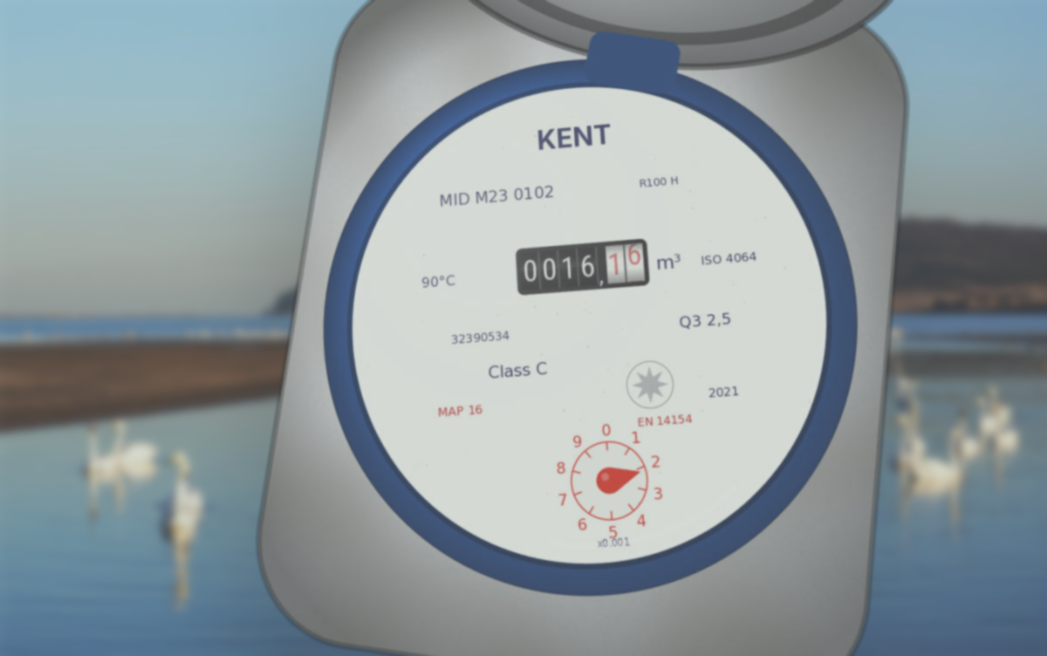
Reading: 16.162 m³
